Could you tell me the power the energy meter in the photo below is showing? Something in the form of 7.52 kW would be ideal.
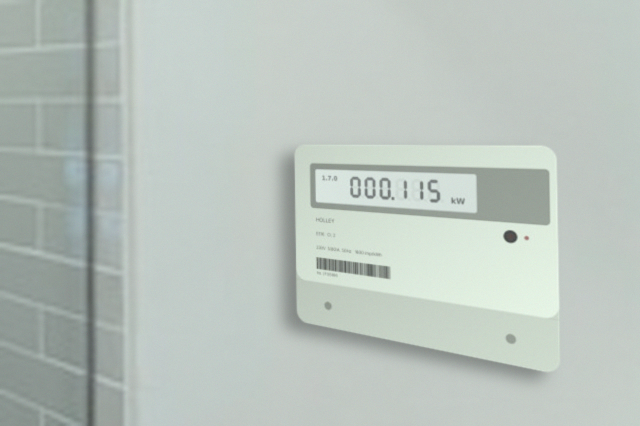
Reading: 0.115 kW
